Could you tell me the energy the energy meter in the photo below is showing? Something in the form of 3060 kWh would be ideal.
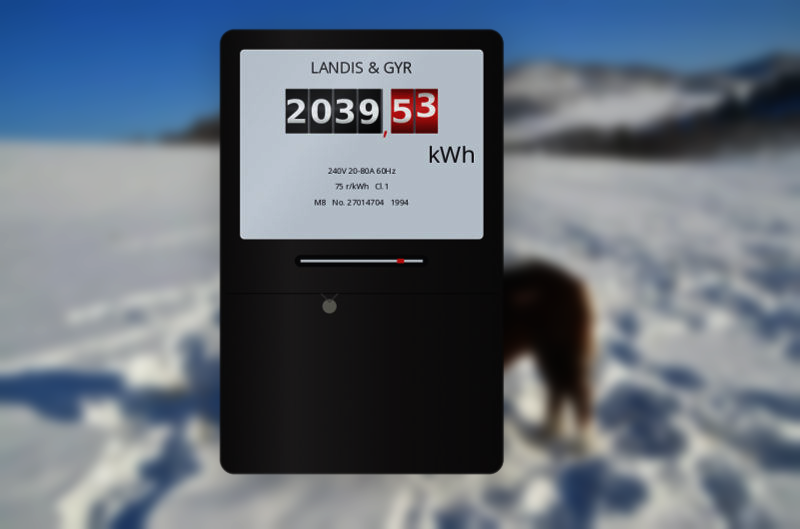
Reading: 2039.53 kWh
